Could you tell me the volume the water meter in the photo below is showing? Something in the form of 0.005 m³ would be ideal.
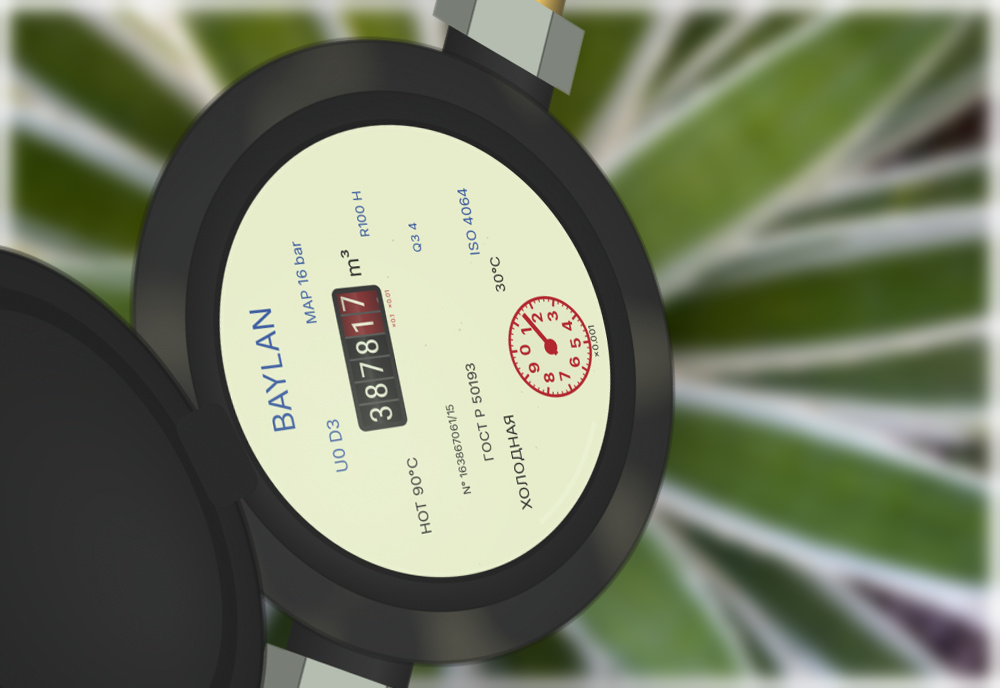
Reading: 3878.171 m³
